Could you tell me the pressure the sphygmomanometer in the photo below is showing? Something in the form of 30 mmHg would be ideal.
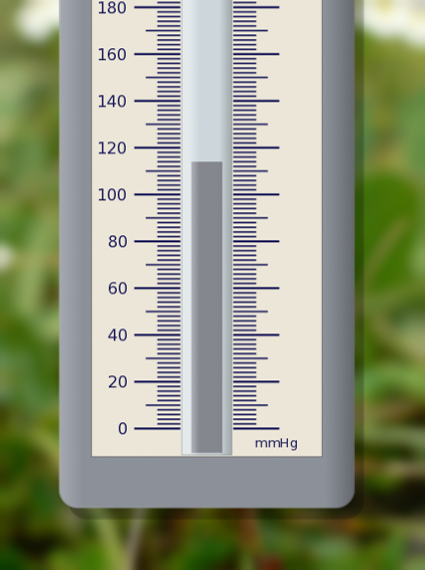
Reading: 114 mmHg
